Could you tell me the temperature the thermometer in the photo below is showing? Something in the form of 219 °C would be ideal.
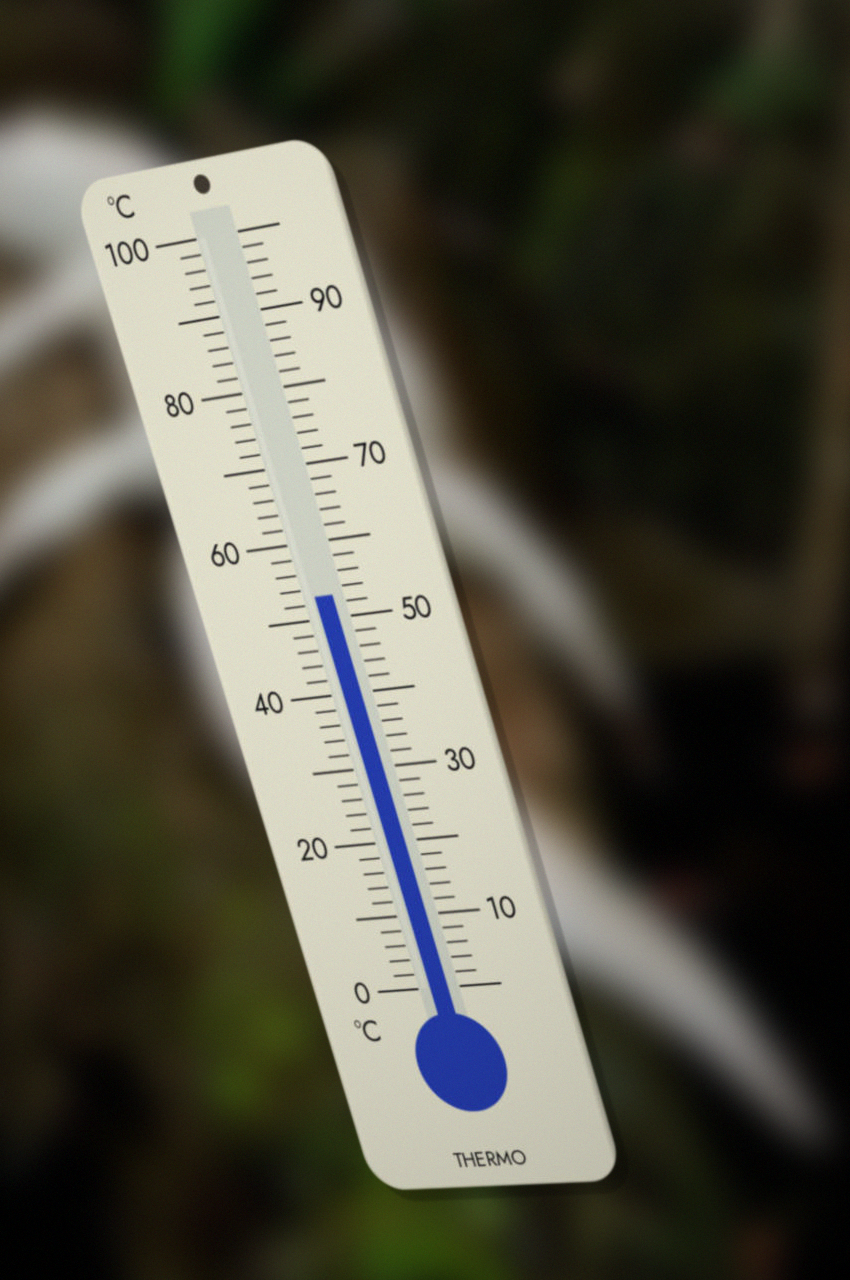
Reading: 53 °C
